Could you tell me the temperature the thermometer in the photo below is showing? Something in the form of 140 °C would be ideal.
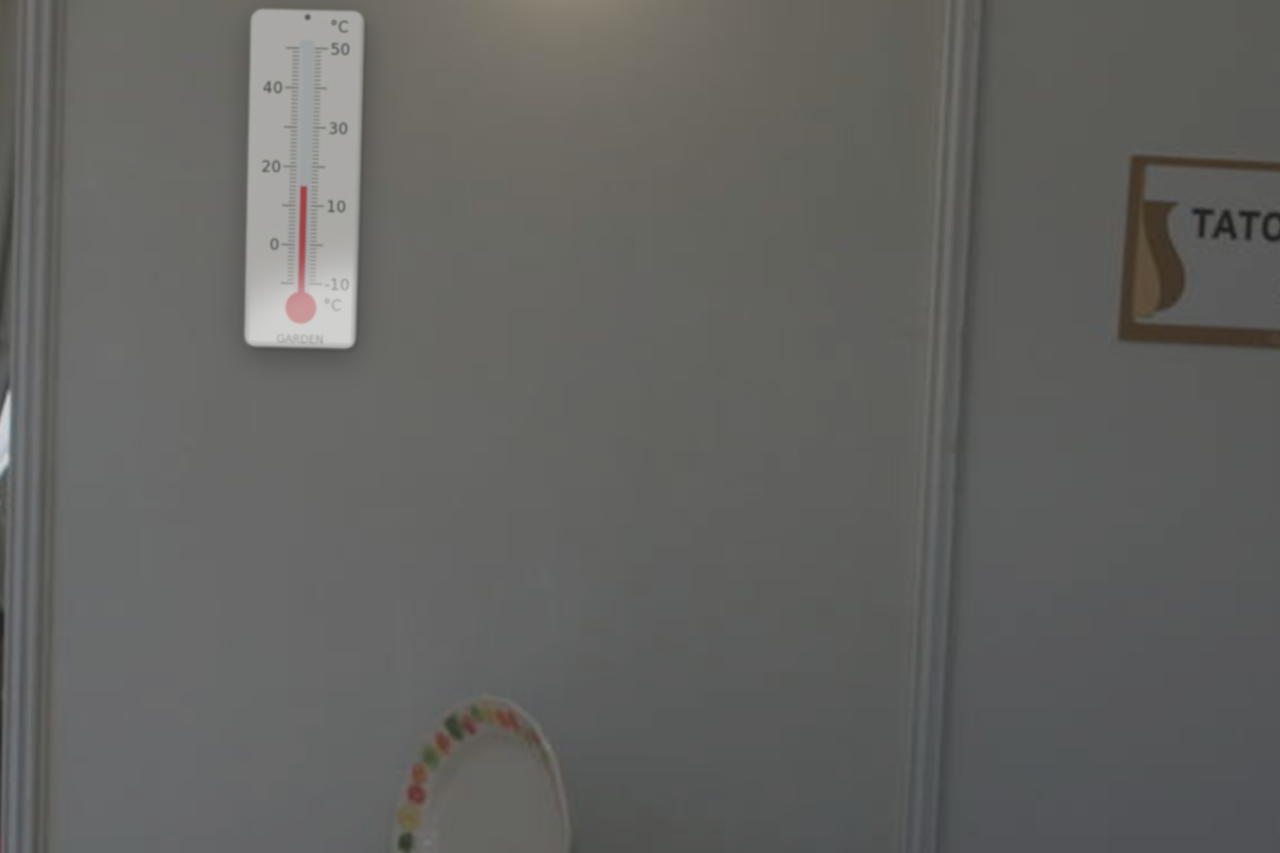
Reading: 15 °C
